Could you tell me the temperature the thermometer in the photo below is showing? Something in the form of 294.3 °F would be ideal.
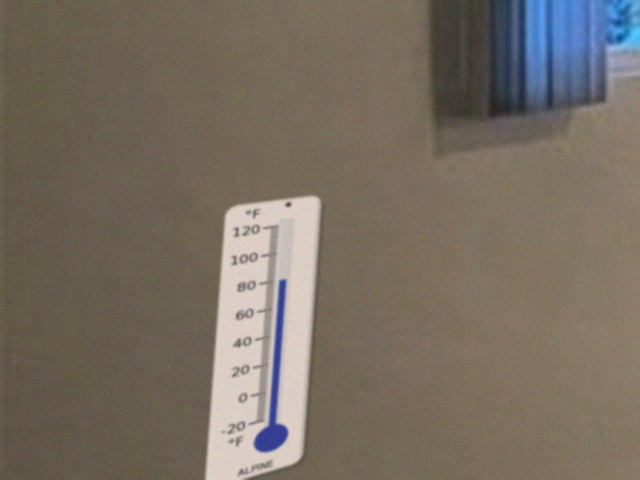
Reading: 80 °F
